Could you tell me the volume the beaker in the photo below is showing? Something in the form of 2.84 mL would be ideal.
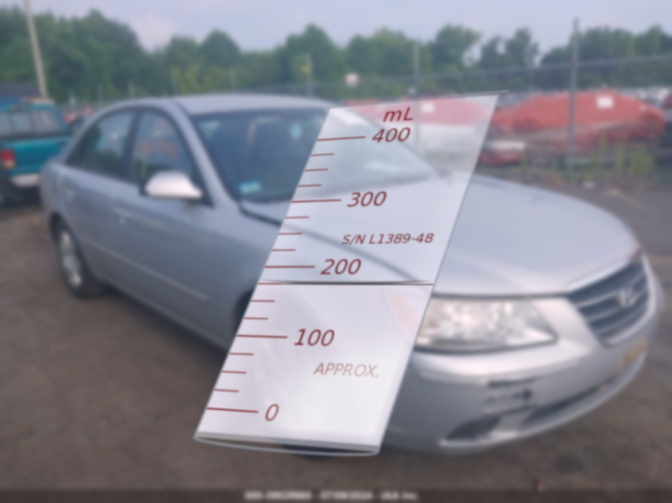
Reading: 175 mL
